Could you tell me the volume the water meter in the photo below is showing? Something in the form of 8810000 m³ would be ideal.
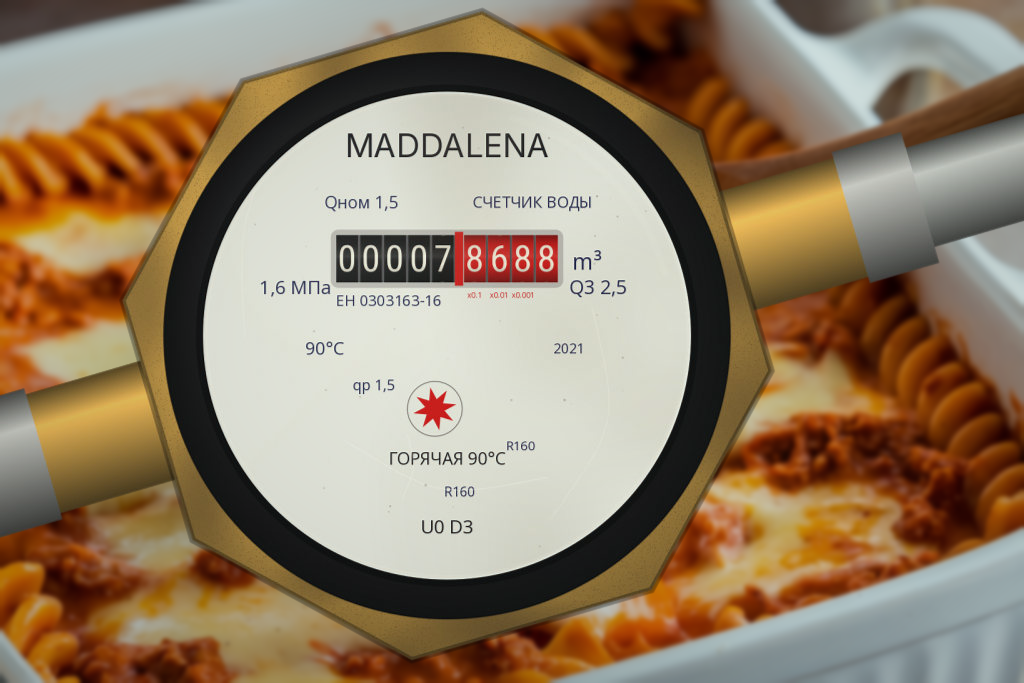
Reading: 7.8688 m³
